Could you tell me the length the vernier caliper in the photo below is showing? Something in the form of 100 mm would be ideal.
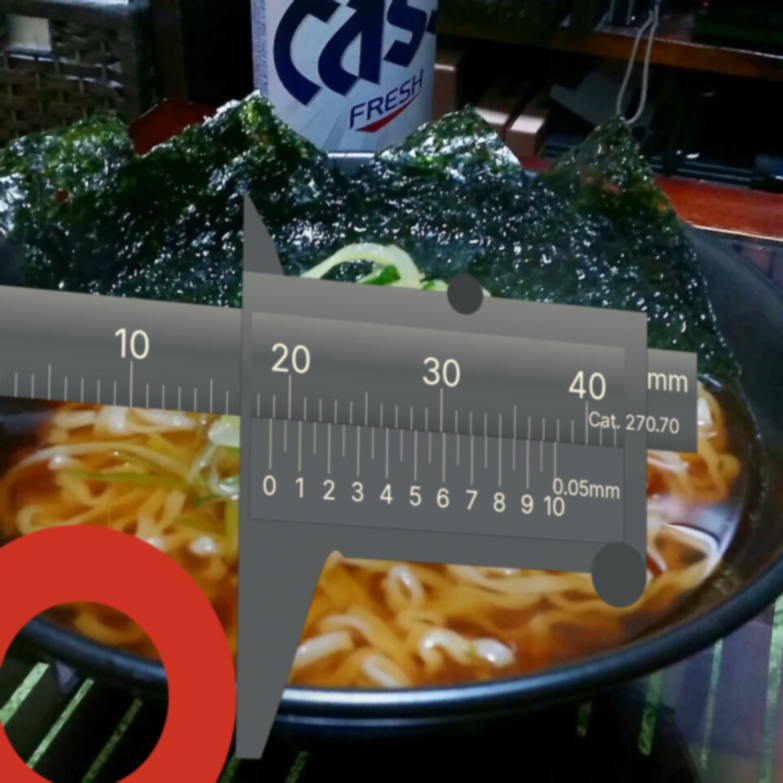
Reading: 18.8 mm
